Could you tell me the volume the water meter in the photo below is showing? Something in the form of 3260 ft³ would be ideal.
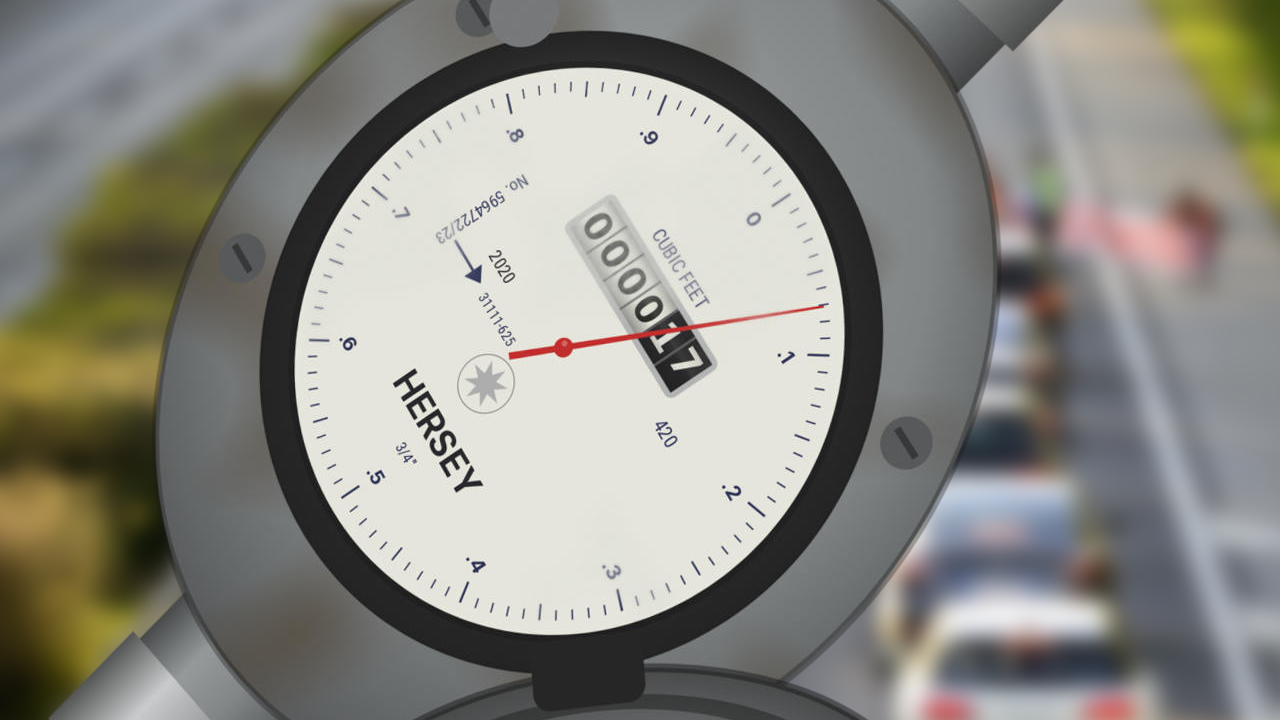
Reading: 17.07 ft³
